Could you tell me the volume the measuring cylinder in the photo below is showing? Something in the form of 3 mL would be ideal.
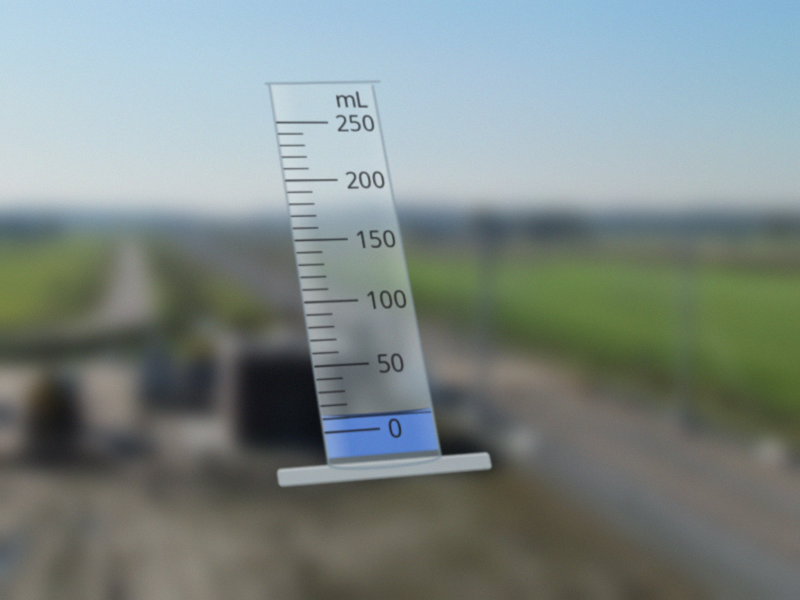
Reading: 10 mL
